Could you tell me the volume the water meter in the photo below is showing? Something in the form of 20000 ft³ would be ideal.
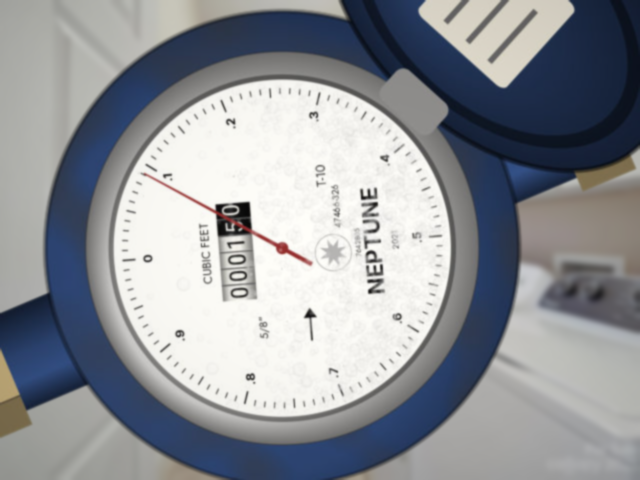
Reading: 150.09 ft³
